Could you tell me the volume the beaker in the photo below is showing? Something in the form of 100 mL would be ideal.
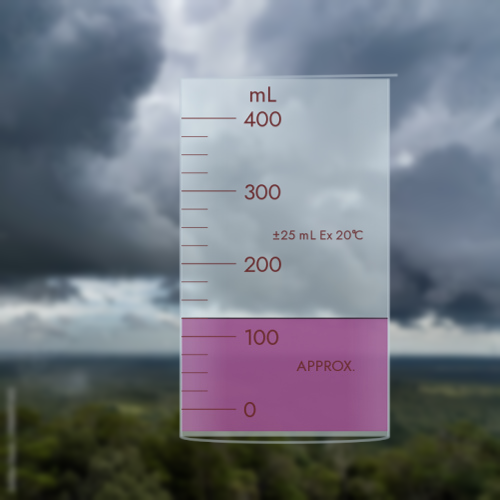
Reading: 125 mL
